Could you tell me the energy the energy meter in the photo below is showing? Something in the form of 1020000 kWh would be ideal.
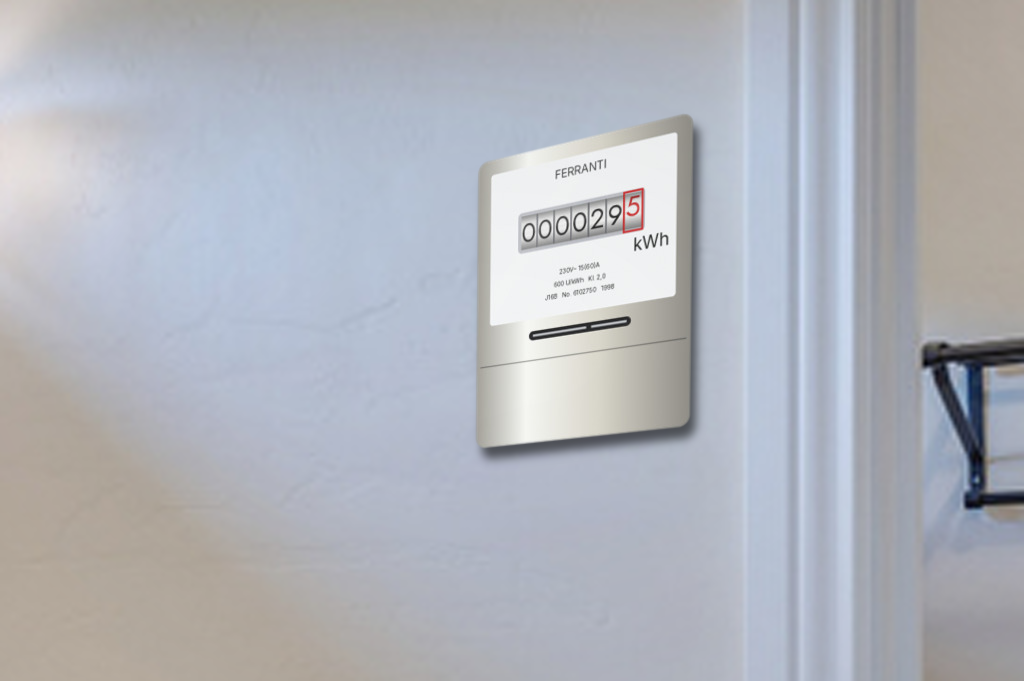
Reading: 29.5 kWh
